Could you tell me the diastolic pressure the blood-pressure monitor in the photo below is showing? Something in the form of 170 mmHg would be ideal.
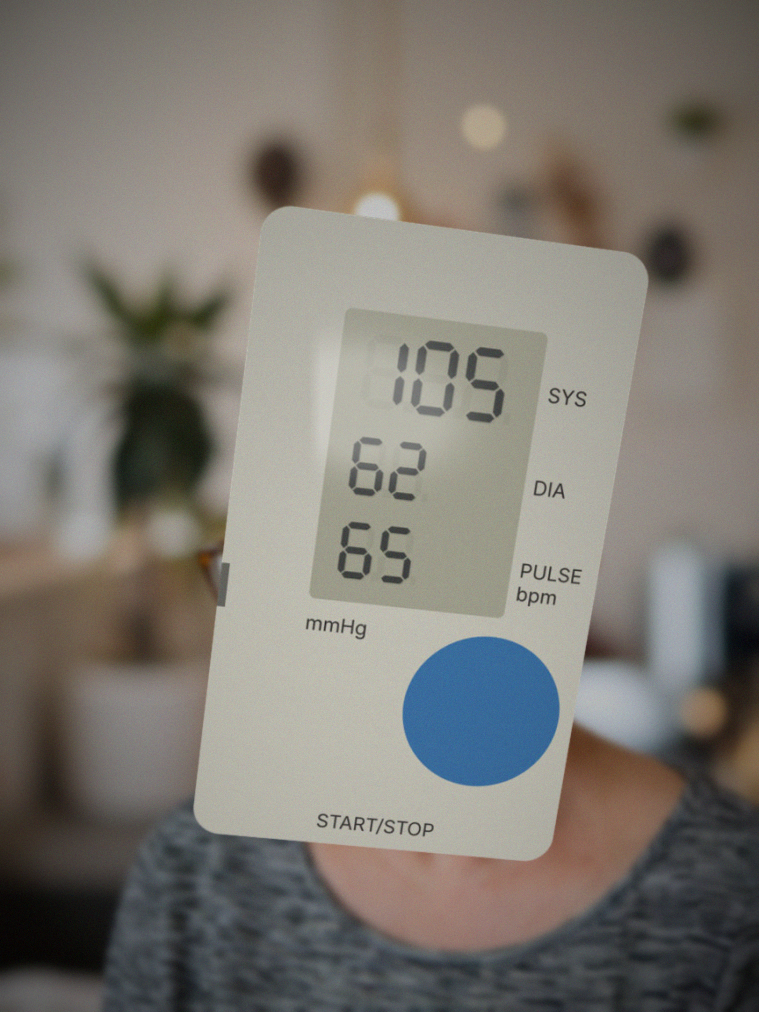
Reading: 62 mmHg
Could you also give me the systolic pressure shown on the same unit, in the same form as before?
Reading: 105 mmHg
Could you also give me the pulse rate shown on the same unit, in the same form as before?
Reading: 65 bpm
